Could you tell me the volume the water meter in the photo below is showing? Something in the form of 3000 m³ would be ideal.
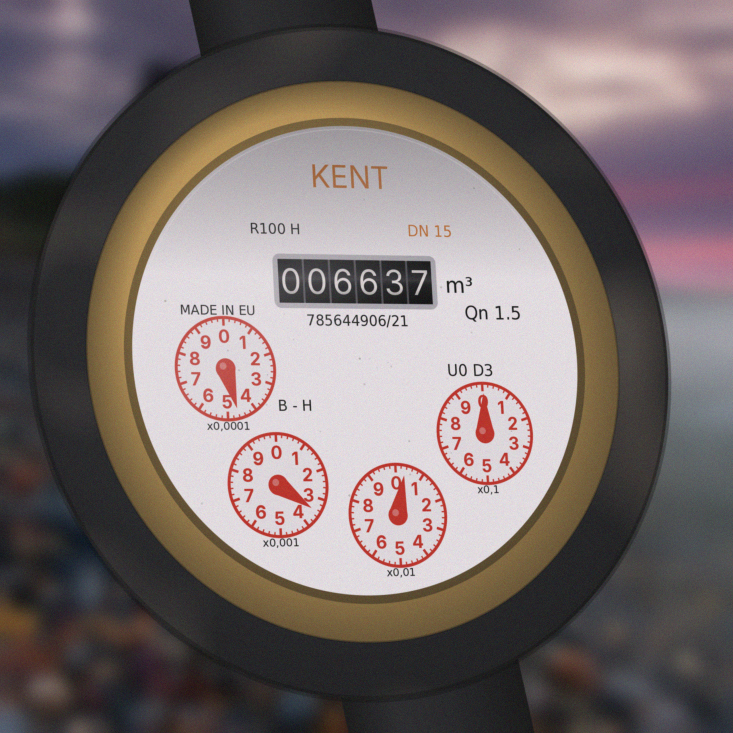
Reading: 6637.0034 m³
